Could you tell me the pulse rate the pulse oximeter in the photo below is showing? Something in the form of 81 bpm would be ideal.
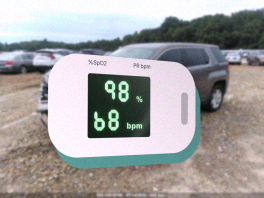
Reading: 68 bpm
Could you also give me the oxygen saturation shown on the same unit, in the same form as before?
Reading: 98 %
